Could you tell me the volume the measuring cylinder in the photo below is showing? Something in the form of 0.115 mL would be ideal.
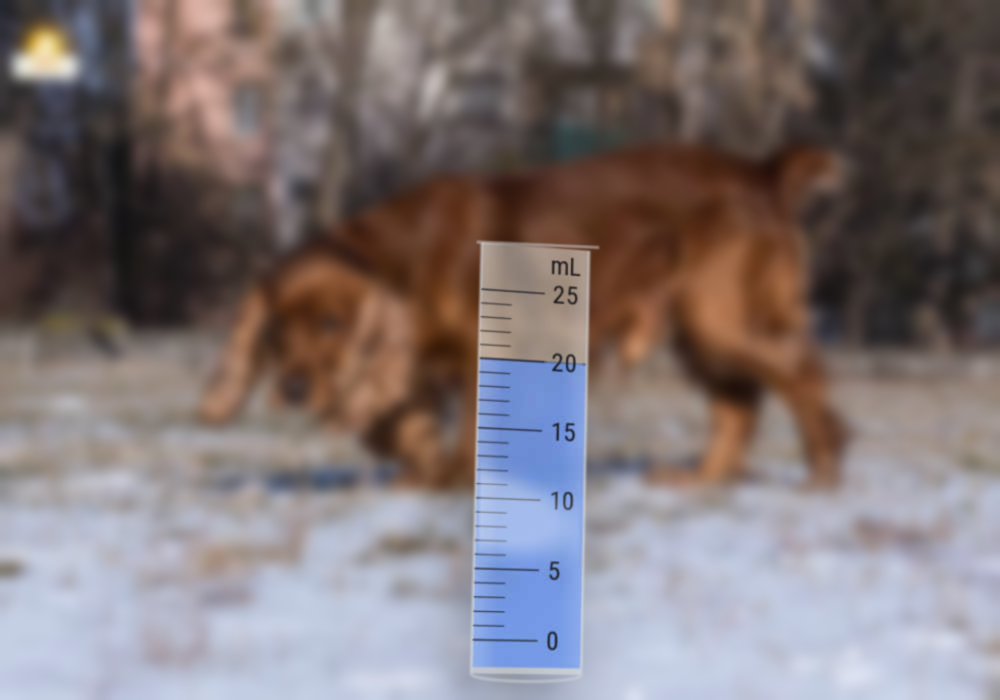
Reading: 20 mL
